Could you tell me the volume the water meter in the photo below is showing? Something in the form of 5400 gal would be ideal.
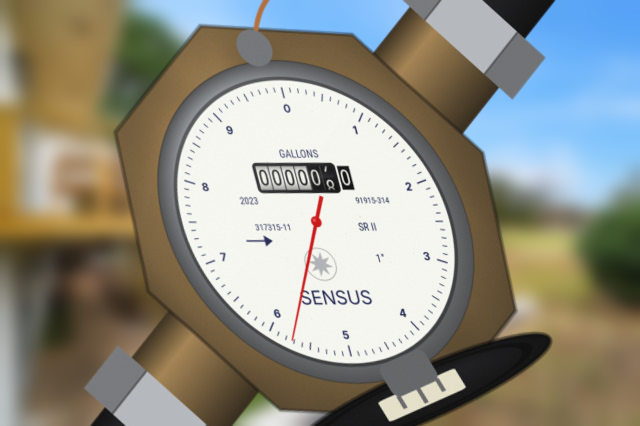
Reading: 75.7 gal
